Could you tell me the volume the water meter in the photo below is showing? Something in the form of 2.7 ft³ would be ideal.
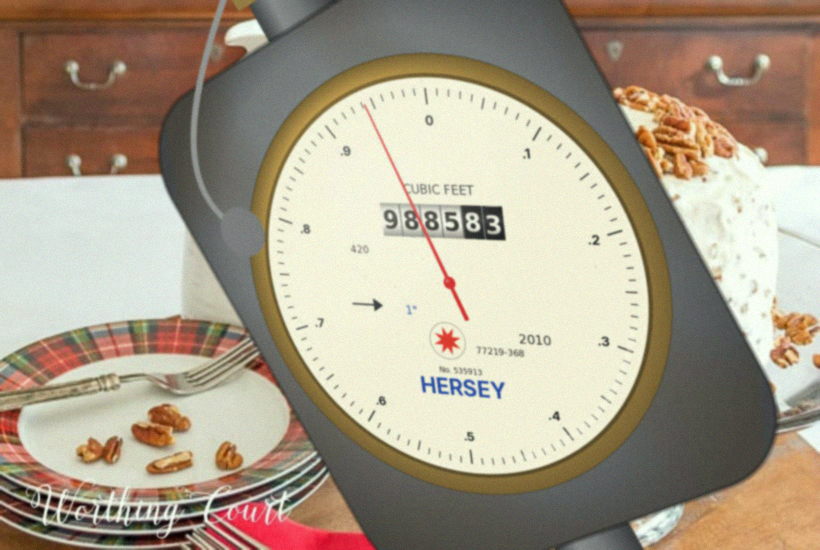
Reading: 988582.94 ft³
